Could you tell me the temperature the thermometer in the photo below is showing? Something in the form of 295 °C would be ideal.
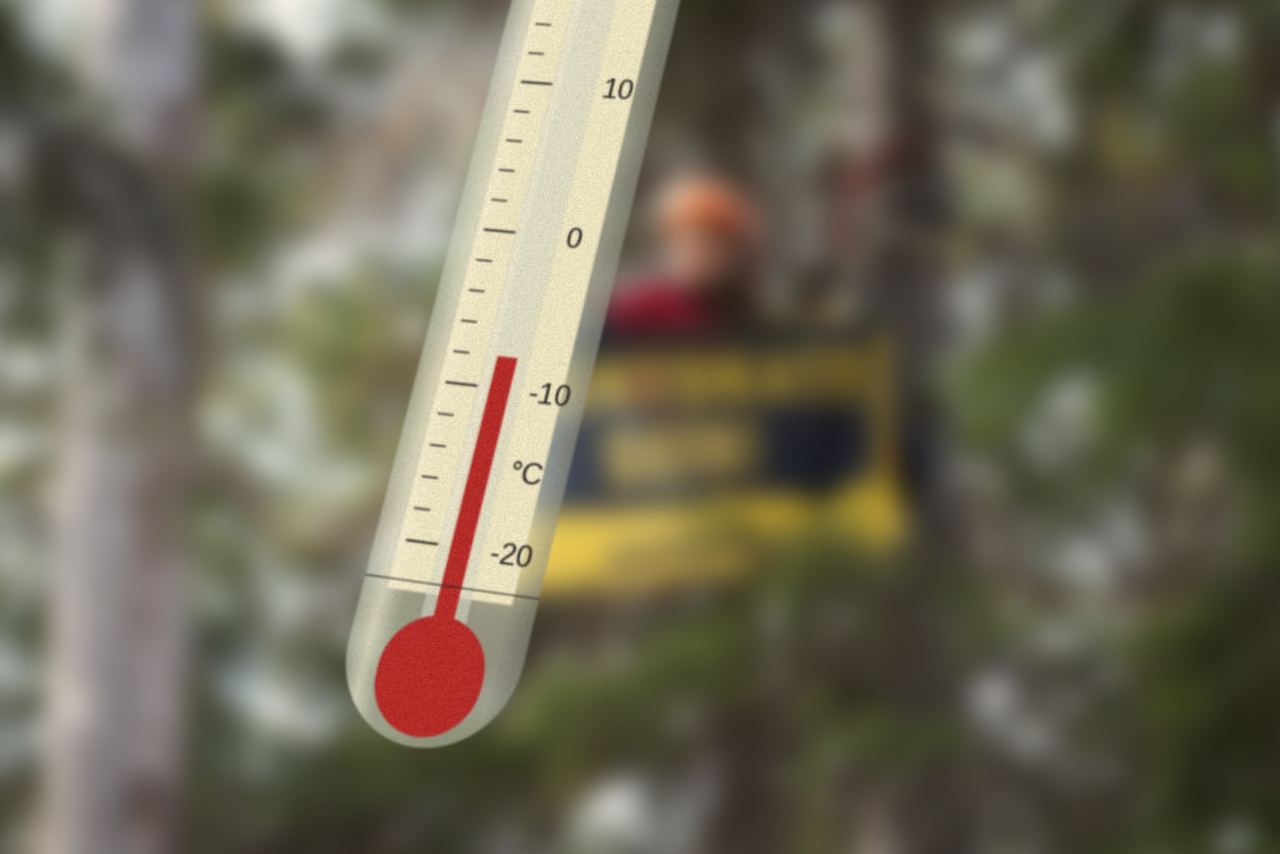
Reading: -8 °C
